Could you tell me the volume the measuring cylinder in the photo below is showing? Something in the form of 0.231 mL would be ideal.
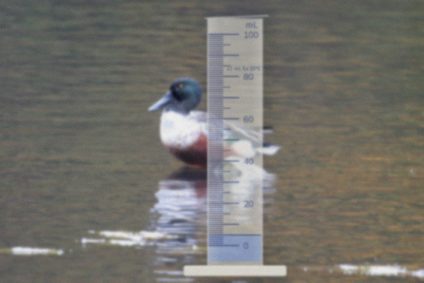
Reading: 5 mL
